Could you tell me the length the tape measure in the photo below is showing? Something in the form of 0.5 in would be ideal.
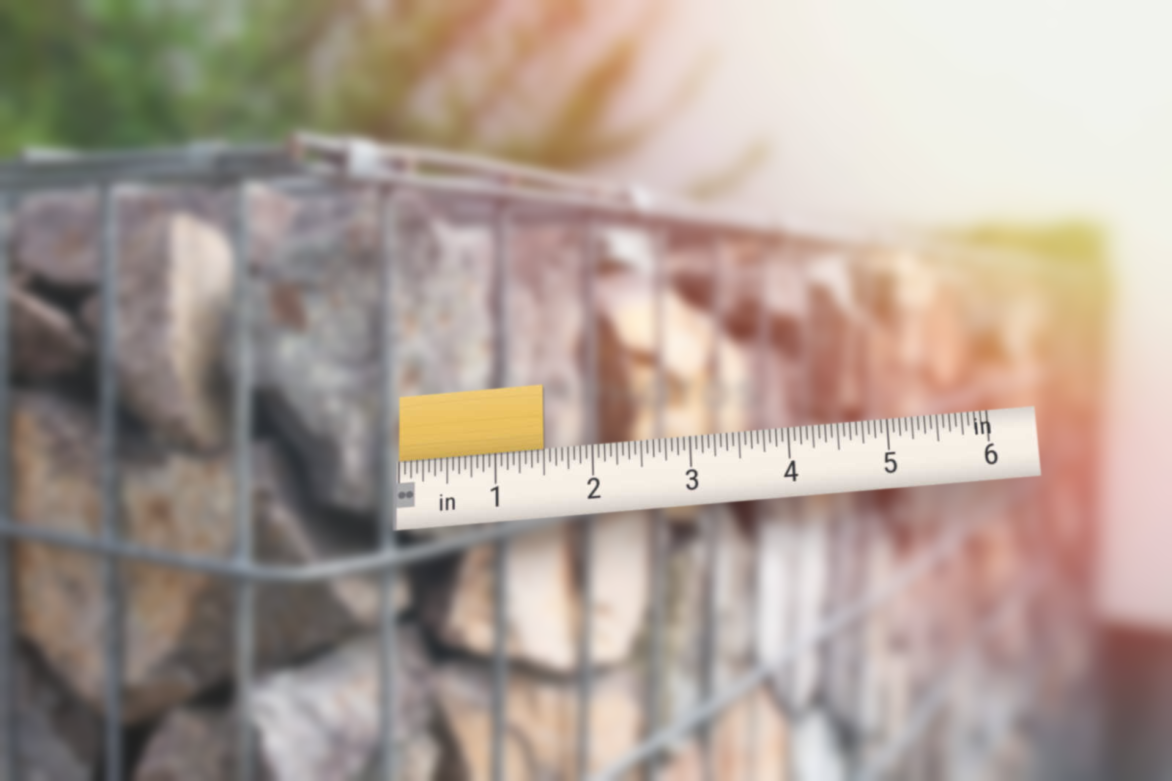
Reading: 1.5 in
